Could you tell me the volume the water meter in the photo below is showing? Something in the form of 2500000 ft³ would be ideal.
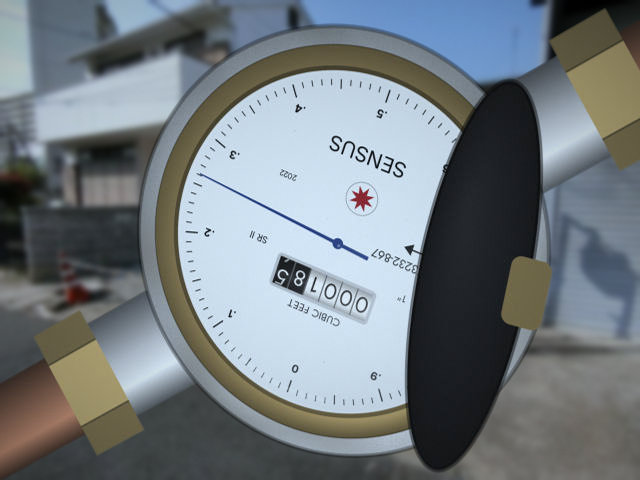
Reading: 185.26 ft³
